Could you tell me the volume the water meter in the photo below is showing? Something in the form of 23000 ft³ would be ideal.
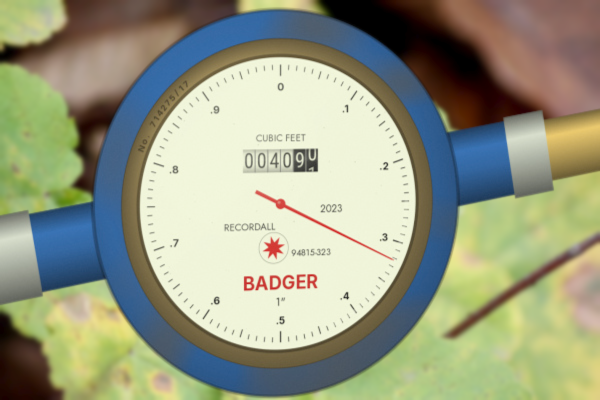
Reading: 4090.32 ft³
